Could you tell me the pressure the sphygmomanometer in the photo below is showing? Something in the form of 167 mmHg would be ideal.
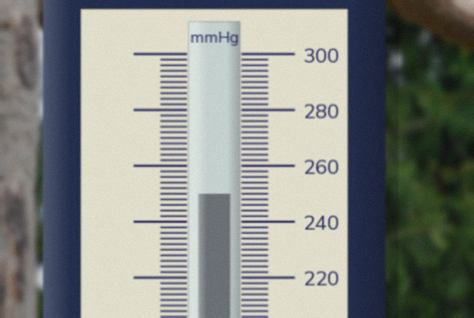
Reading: 250 mmHg
